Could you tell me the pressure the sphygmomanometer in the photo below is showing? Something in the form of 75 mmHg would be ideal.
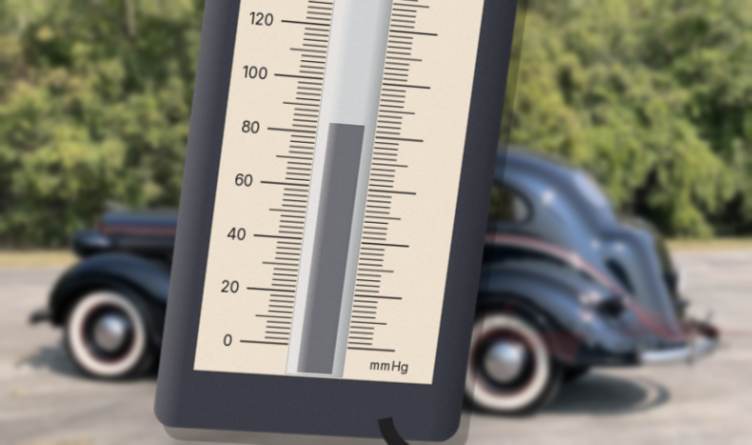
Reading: 84 mmHg
